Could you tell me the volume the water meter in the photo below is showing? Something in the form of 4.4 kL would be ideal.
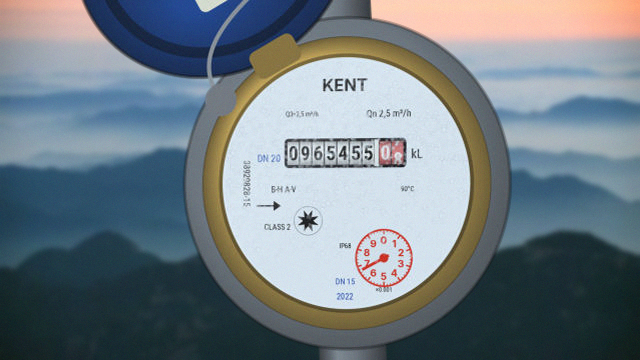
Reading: 965455.076 kL
